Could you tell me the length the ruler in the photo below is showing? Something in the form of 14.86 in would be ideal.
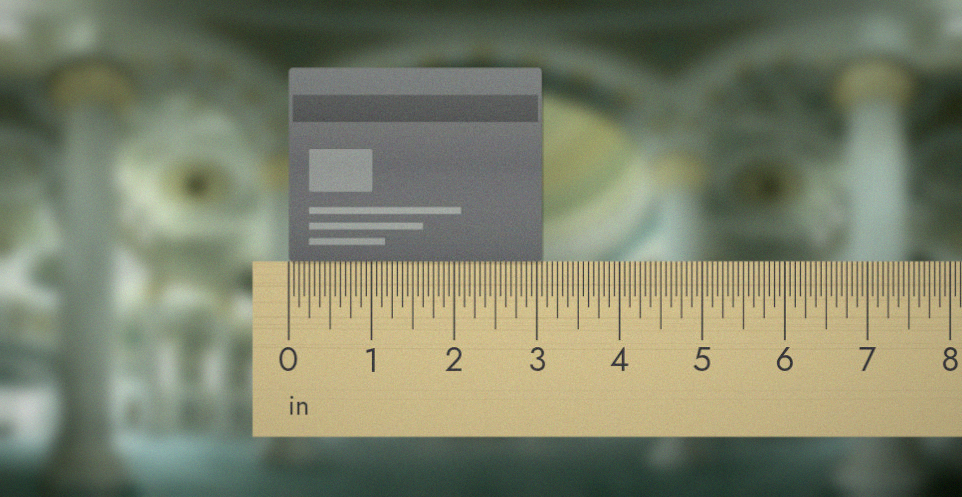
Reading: 3.0625 in
